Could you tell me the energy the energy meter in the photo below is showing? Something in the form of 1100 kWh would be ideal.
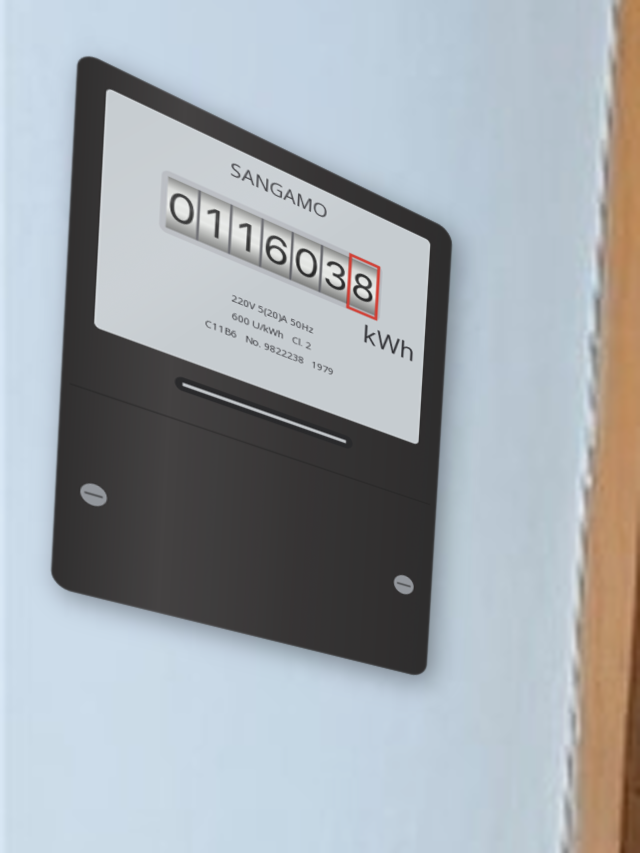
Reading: 11603.8 kWh
